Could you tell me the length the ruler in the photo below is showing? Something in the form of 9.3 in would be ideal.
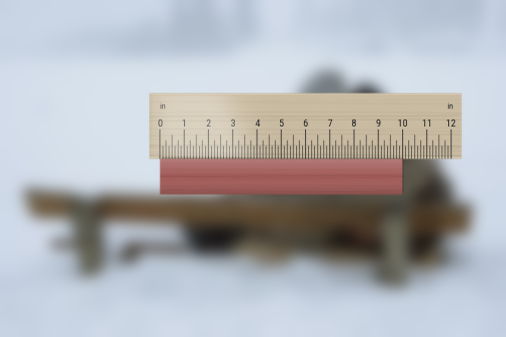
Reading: 10 in
